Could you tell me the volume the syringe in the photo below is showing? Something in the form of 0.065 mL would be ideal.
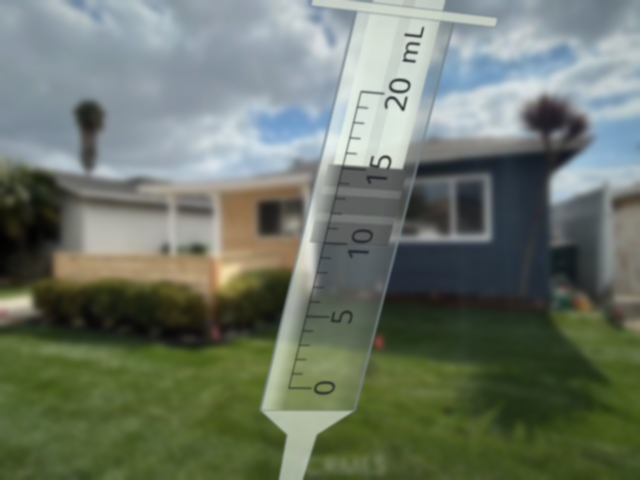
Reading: 10 mL
